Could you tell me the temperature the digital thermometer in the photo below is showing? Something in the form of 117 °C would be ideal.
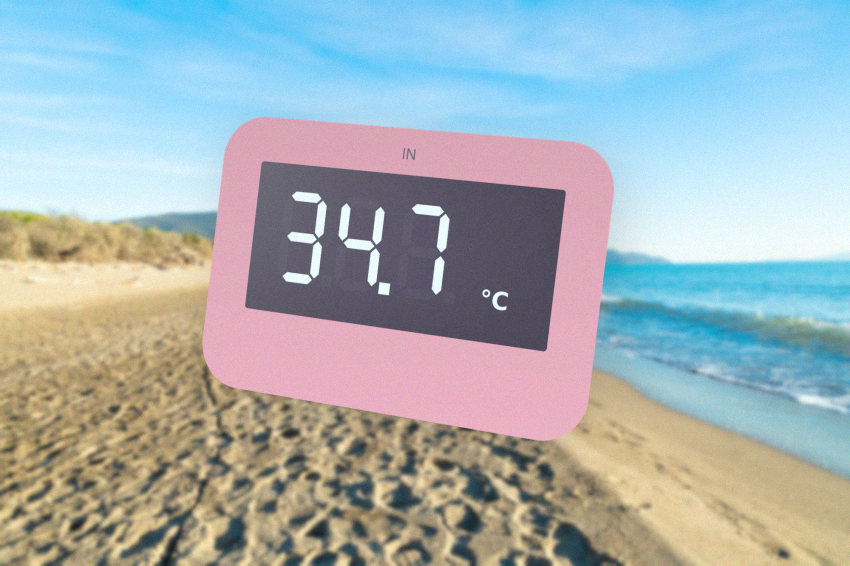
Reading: 34.7 °C
